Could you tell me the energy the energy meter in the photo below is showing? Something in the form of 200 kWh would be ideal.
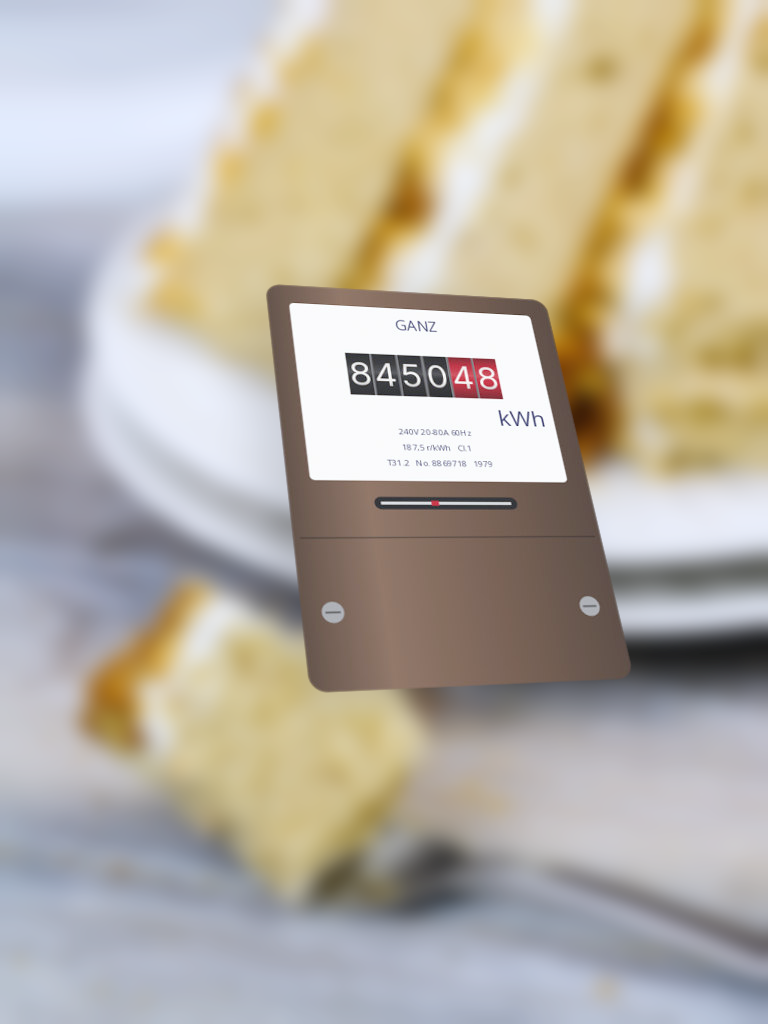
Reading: 8450.48 kWh
